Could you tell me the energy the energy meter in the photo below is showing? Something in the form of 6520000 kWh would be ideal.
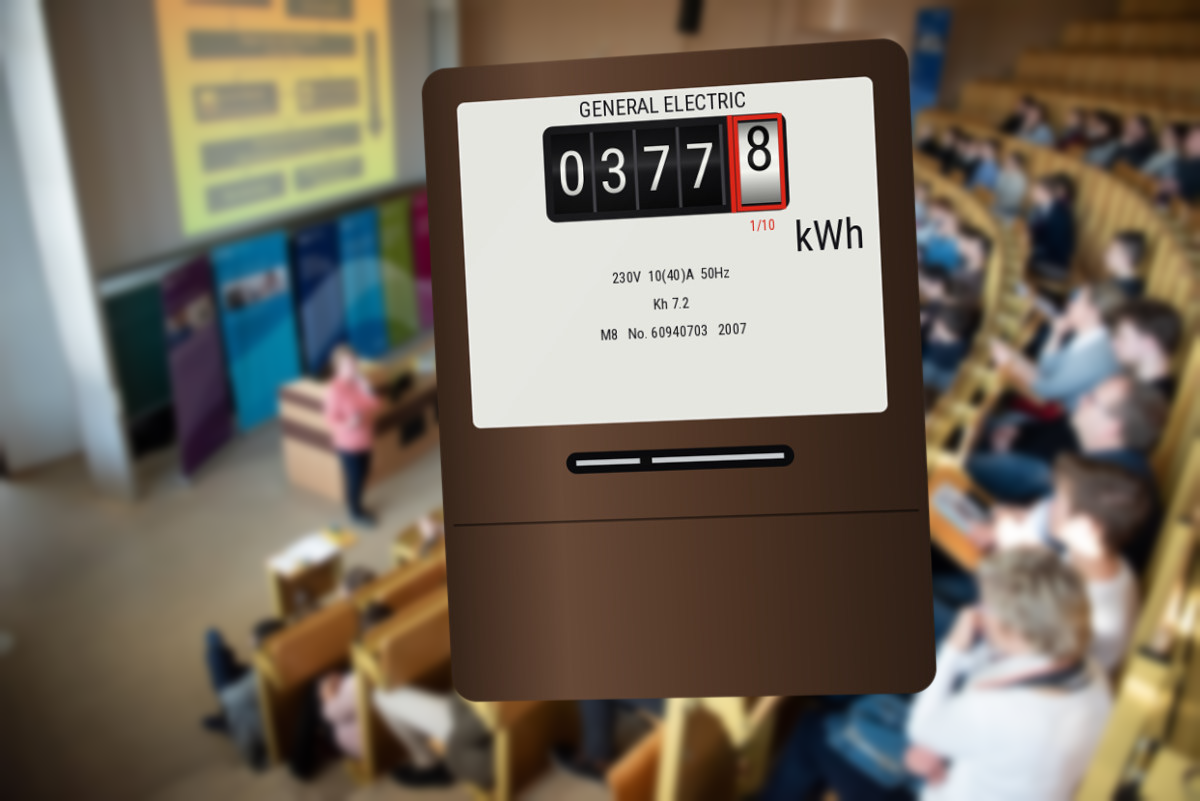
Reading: 377.8 kWh
